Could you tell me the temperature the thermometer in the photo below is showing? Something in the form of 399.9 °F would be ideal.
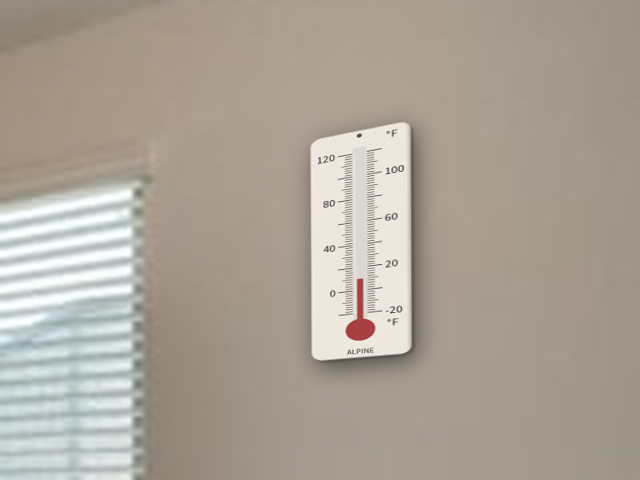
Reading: 10 °F
